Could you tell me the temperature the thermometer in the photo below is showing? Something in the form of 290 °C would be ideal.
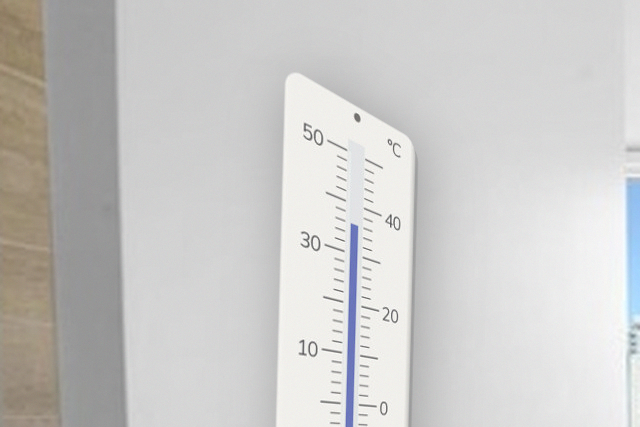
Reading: 36 °C
